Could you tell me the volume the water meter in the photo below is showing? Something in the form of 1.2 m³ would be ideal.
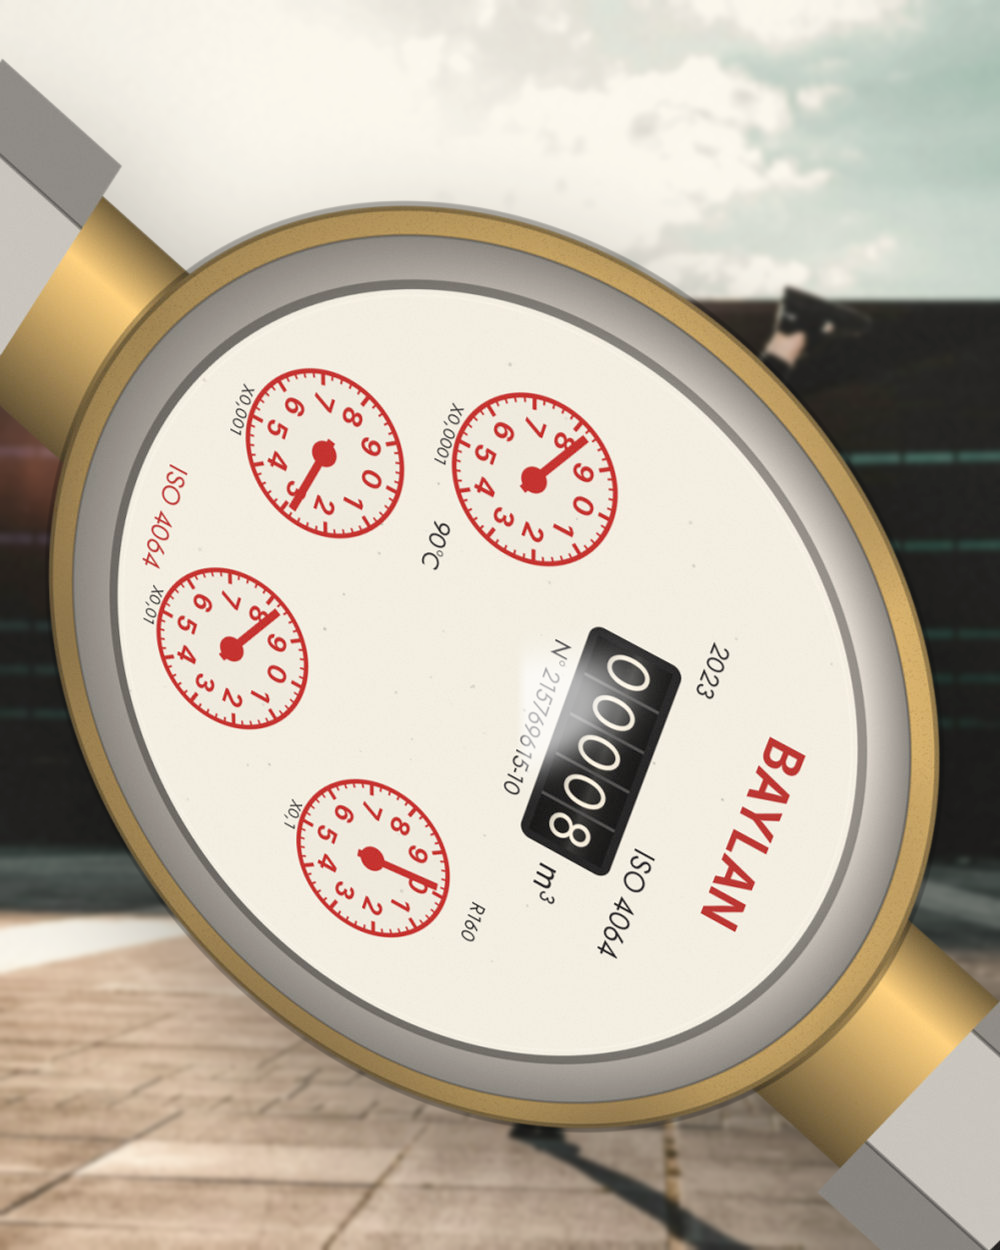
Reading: 7.9828 m³
